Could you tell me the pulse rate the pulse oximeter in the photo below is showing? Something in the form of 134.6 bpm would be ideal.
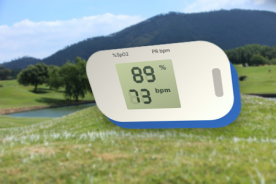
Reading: 73 bpm
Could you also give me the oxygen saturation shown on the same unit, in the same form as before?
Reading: 89 %
